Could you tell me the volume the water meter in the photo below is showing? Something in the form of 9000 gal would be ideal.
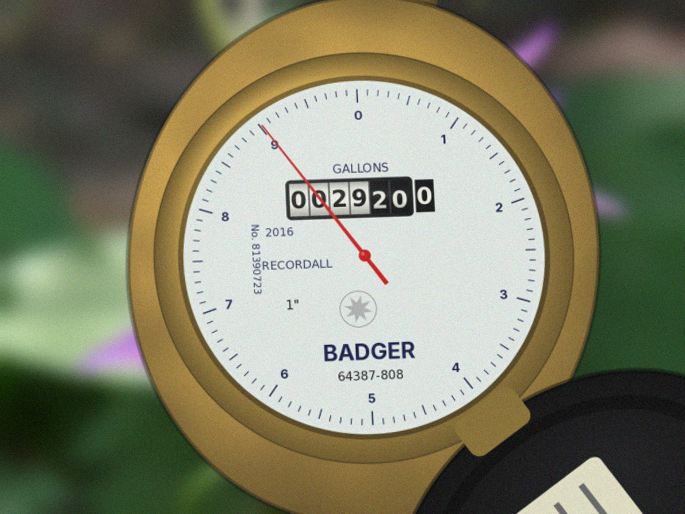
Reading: 29199.0 gal
